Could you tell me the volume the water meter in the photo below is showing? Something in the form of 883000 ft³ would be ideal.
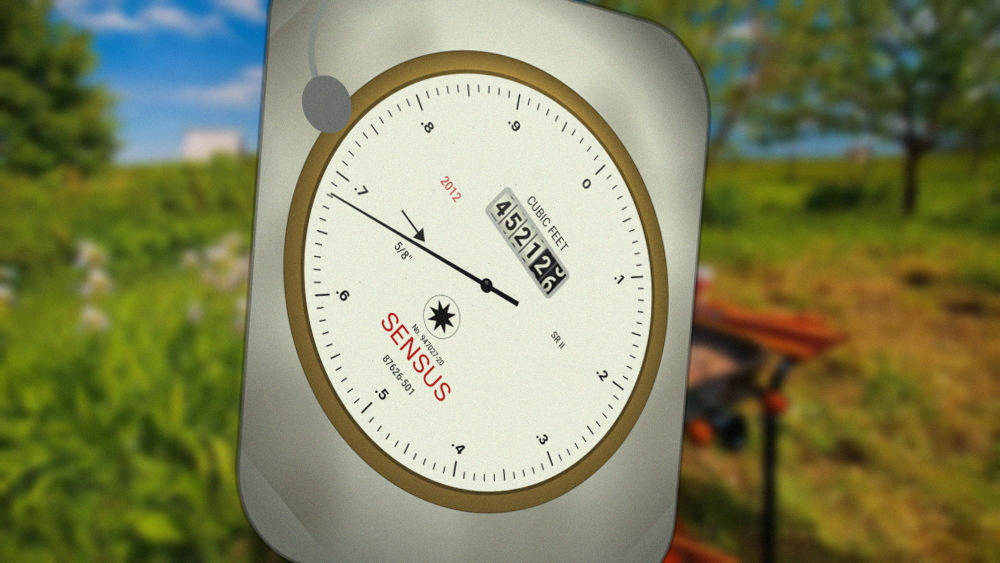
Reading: 452125.68 ft³
